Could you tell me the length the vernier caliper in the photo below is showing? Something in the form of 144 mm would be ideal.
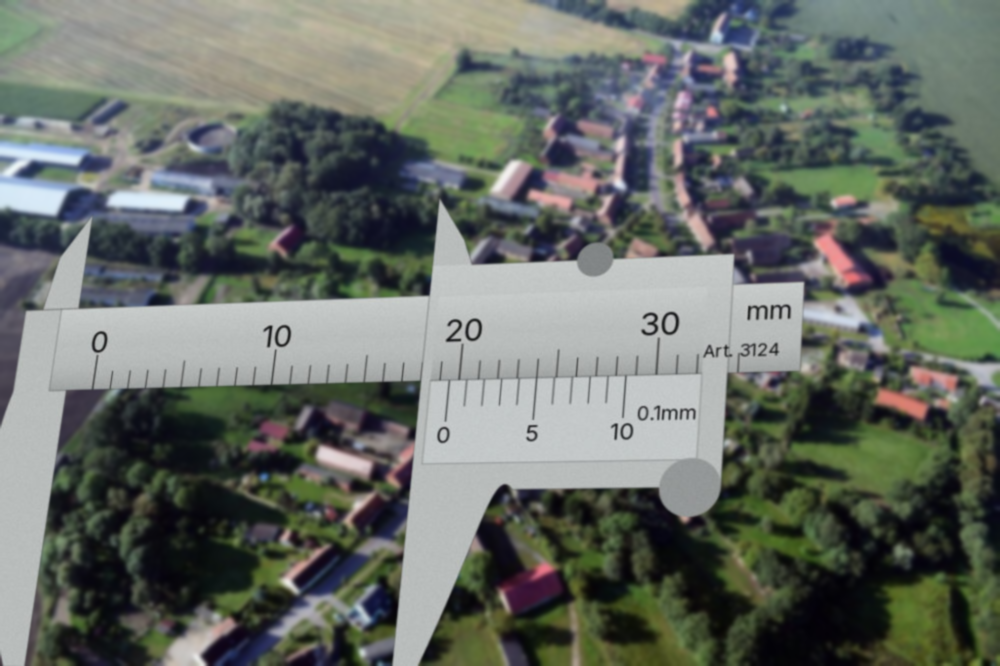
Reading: 19.5 mm
